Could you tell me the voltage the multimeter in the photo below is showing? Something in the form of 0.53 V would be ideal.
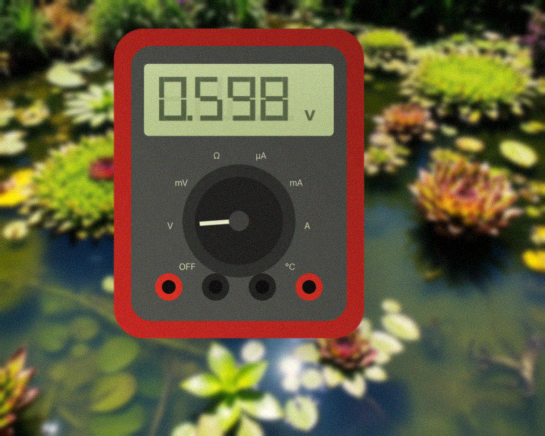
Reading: 0.598 V
